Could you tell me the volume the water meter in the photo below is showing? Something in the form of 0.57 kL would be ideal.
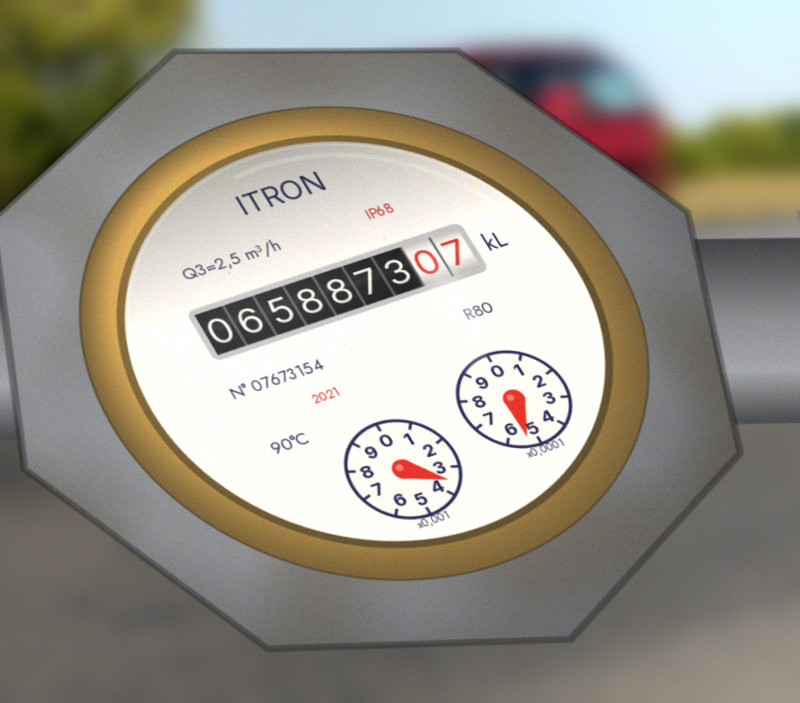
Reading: 658873.0735 kL
